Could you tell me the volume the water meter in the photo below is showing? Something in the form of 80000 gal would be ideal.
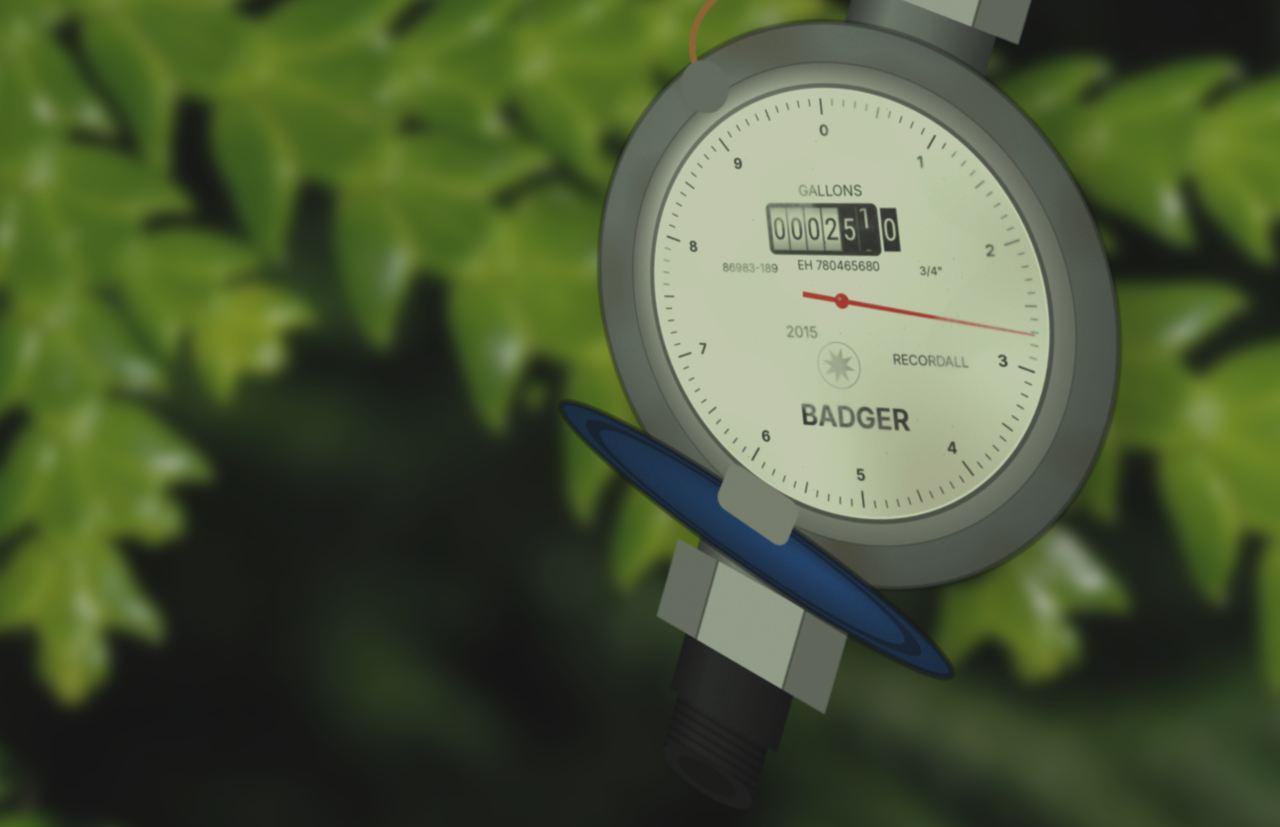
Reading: 2512.7 gal
